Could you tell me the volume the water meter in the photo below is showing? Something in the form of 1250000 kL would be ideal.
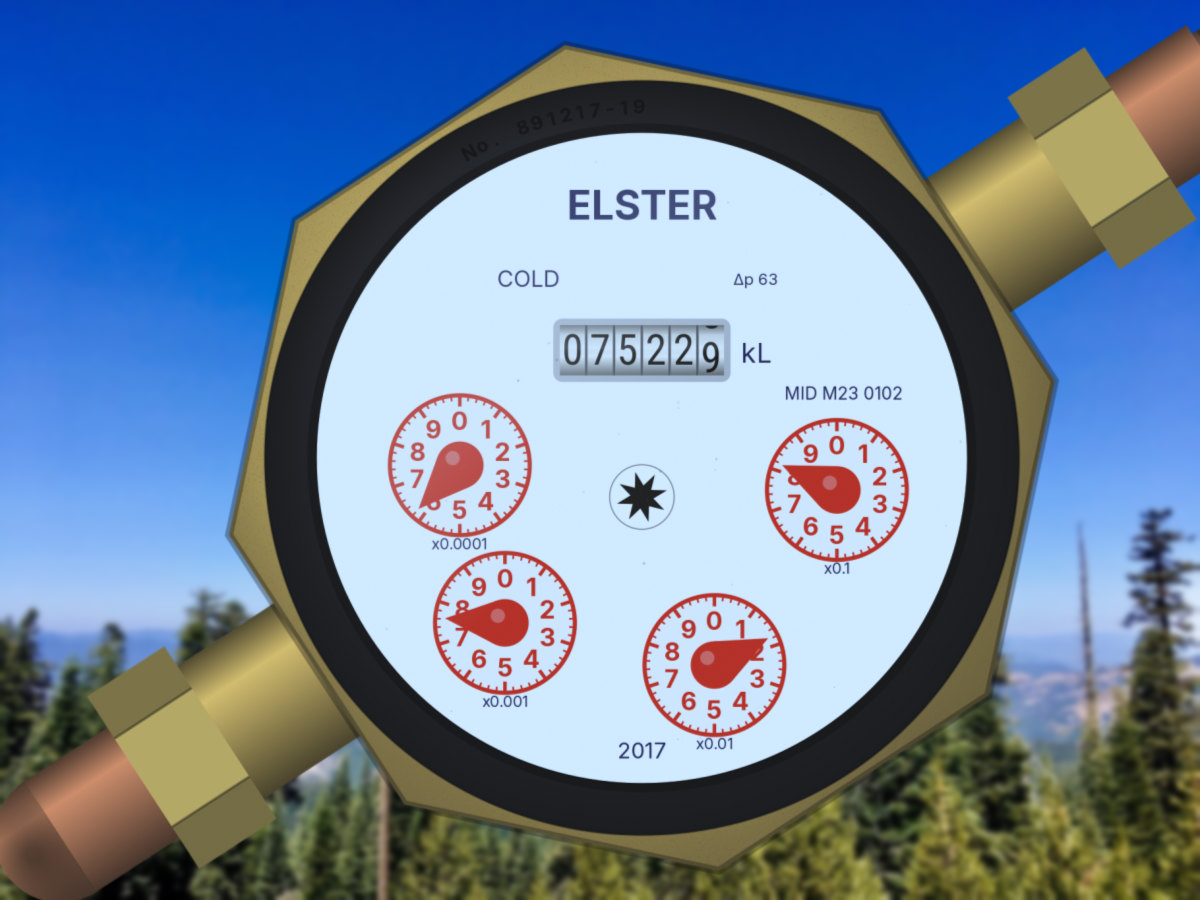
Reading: 75228.8176 kL
